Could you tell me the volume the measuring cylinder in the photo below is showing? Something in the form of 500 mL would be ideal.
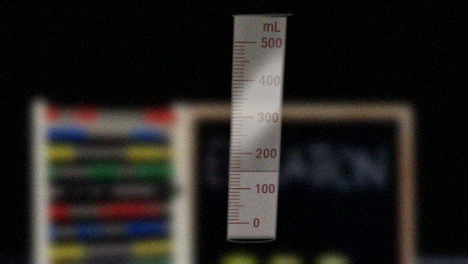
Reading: 150 mL
